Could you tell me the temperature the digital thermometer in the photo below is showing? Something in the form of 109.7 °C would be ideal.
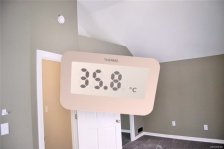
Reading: 35.8 °C
